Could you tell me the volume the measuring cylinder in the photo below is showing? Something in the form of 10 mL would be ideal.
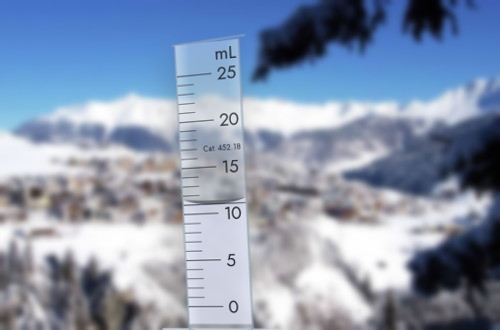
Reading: 11 mL
